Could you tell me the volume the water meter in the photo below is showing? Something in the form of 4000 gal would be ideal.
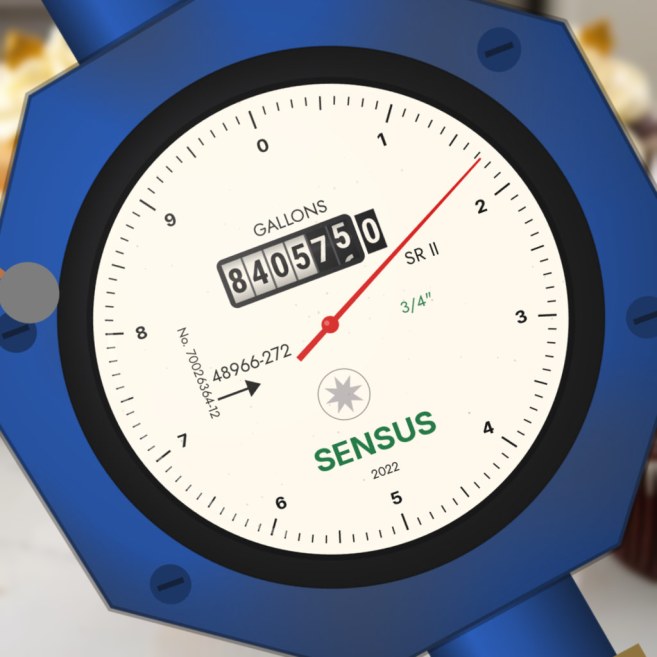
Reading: 8405751.7 gal
